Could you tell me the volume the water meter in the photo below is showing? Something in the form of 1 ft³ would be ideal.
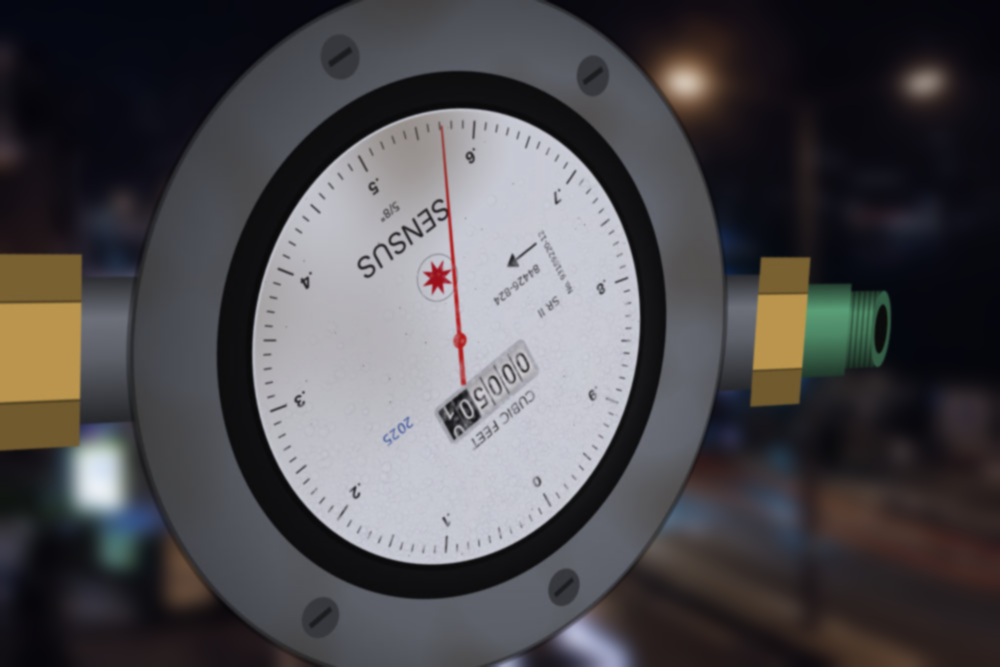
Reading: 500.57 ft³
